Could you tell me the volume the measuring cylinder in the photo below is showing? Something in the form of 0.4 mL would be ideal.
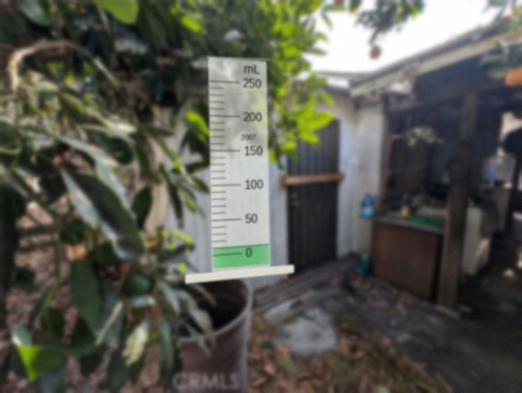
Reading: 10 mL
